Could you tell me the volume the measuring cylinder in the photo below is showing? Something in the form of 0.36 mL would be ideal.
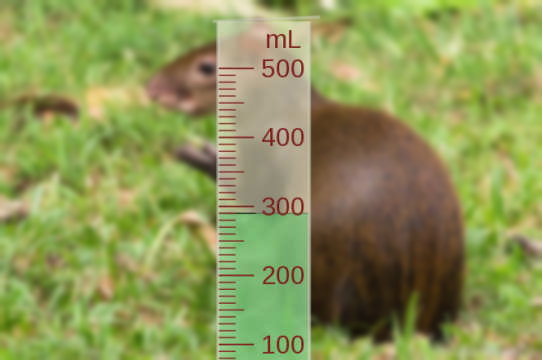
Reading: 290 mL
